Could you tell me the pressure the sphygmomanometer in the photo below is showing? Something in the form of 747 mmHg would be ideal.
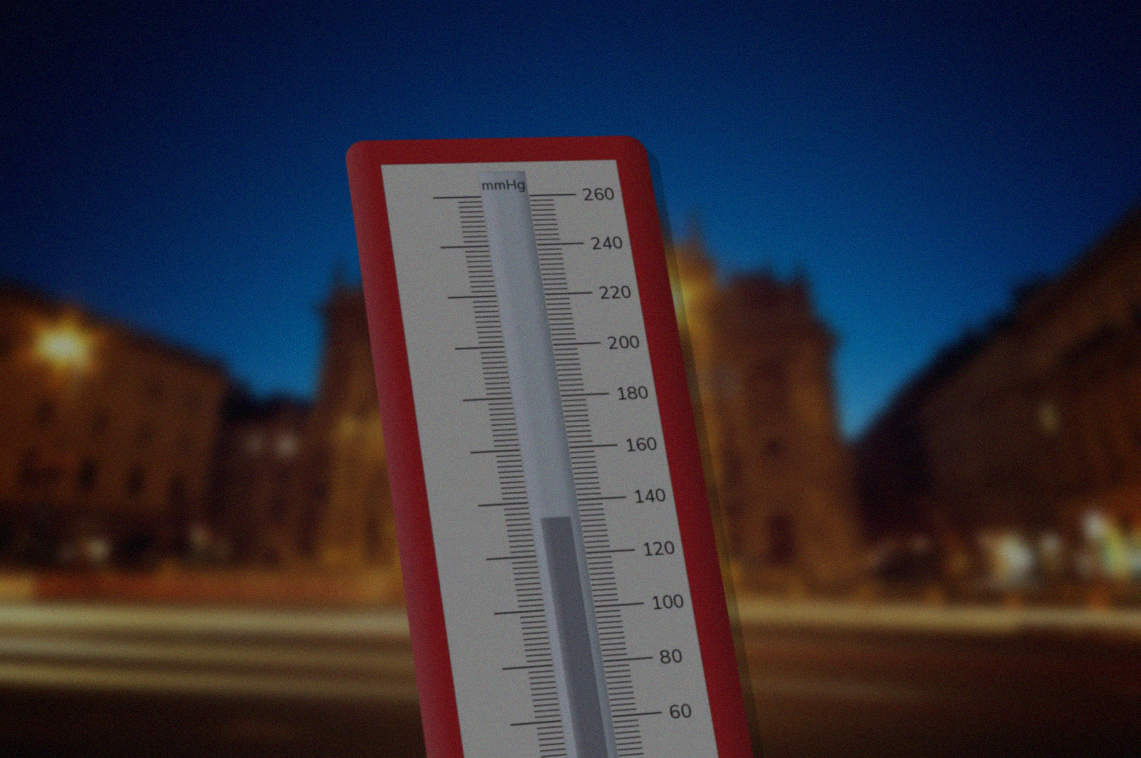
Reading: 134 mmHg
